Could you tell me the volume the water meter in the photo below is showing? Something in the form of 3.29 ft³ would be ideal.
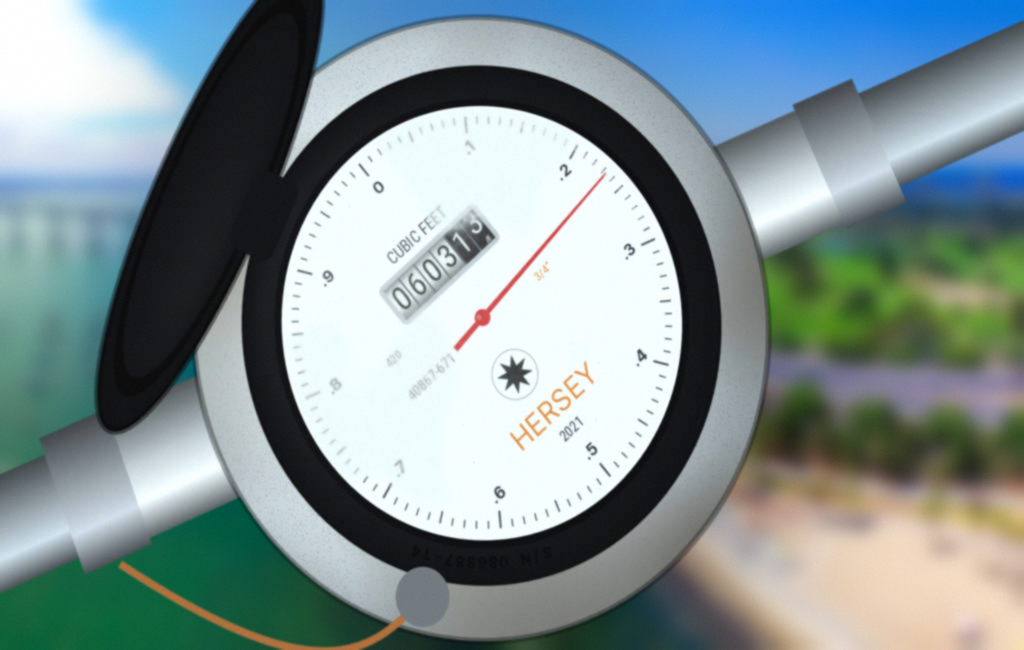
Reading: 60313.23 ft³
